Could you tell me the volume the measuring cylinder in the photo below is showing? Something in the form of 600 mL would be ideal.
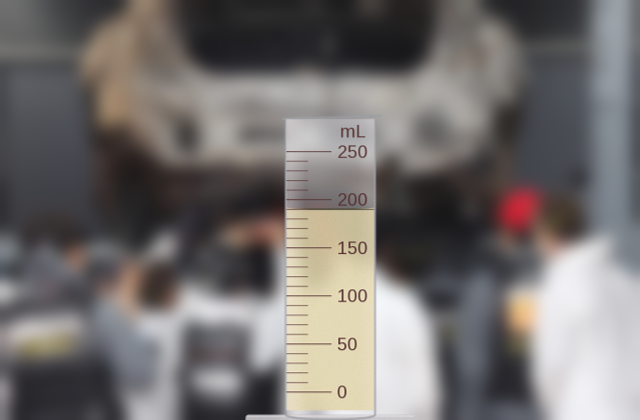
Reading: 190 mL
